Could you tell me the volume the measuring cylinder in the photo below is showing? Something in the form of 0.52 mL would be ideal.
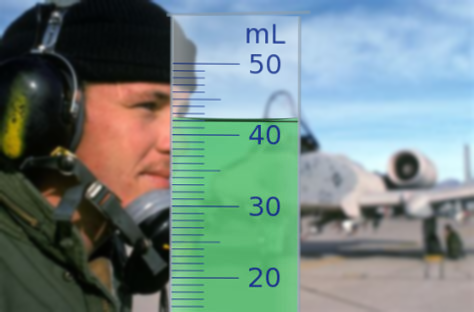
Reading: 42 mL
